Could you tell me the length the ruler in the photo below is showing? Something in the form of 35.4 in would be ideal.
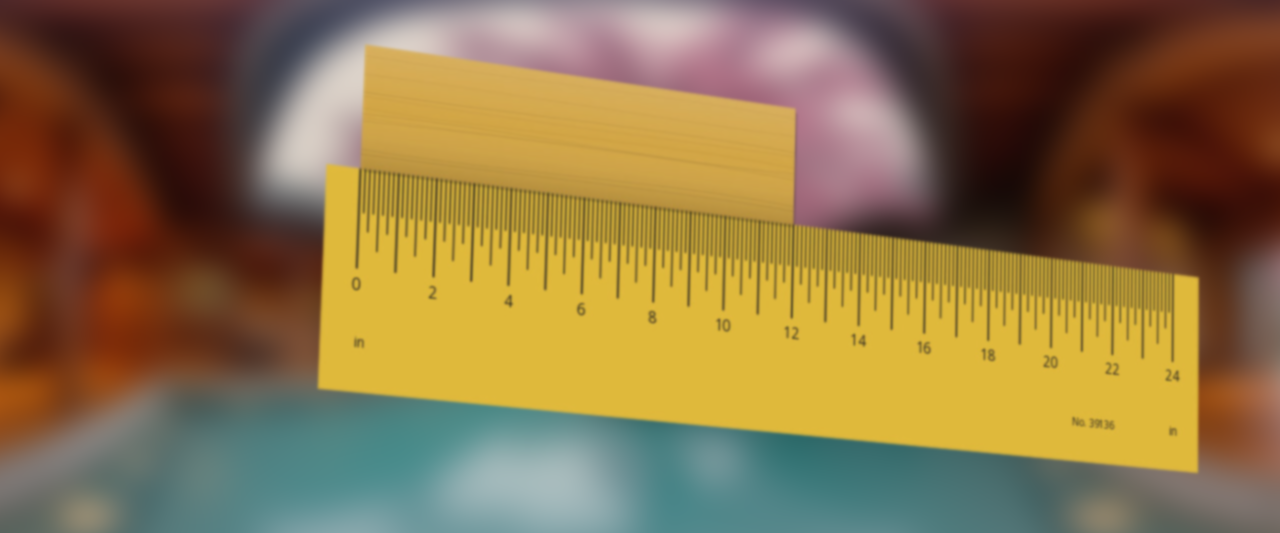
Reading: 12 in
